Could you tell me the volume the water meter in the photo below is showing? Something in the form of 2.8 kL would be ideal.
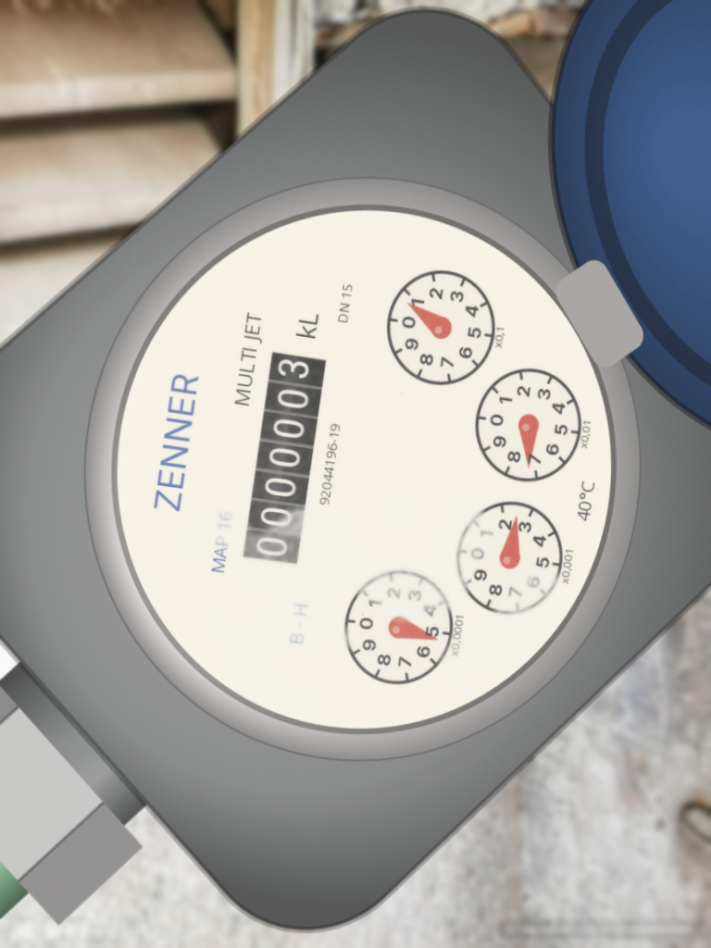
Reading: 3.0725 kL
